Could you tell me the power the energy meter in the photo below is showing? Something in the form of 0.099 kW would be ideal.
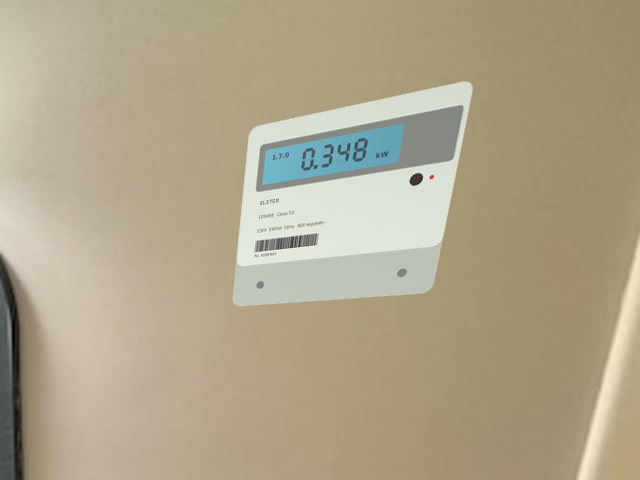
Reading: 0.348 kW
